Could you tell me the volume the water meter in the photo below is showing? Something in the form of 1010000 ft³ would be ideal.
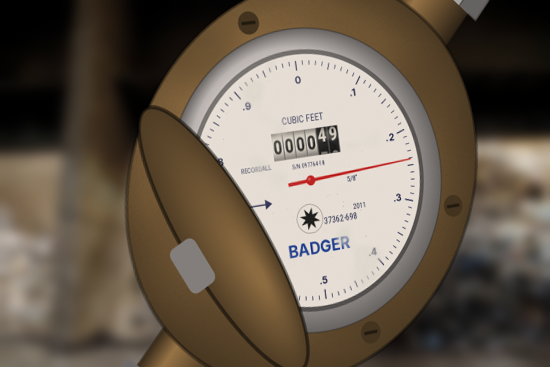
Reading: 49.24 ft³
